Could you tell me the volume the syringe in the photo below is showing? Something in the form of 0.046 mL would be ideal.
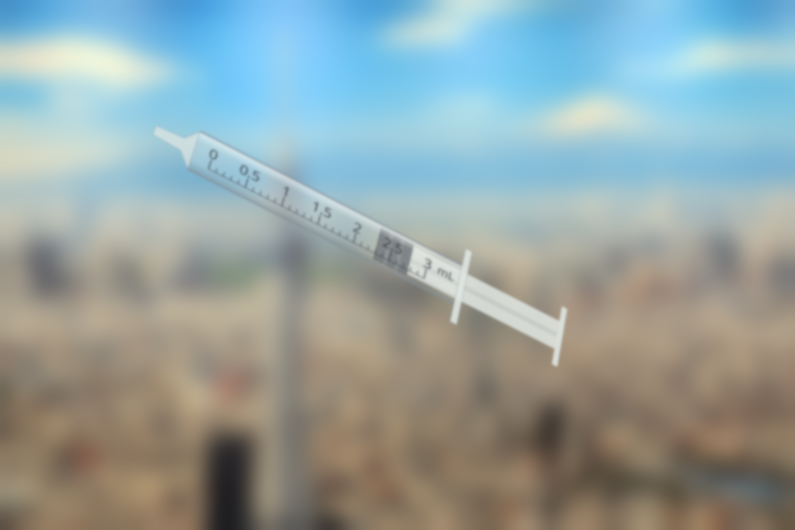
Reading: 2.3 mL
